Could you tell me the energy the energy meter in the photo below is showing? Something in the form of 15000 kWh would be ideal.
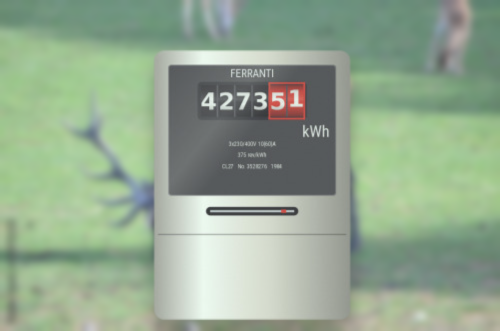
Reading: 4273.51 kWh
